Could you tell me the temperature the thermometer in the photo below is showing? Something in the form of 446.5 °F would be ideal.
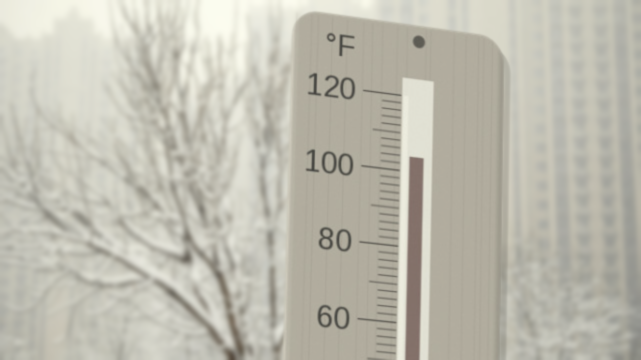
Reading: 104 °F
